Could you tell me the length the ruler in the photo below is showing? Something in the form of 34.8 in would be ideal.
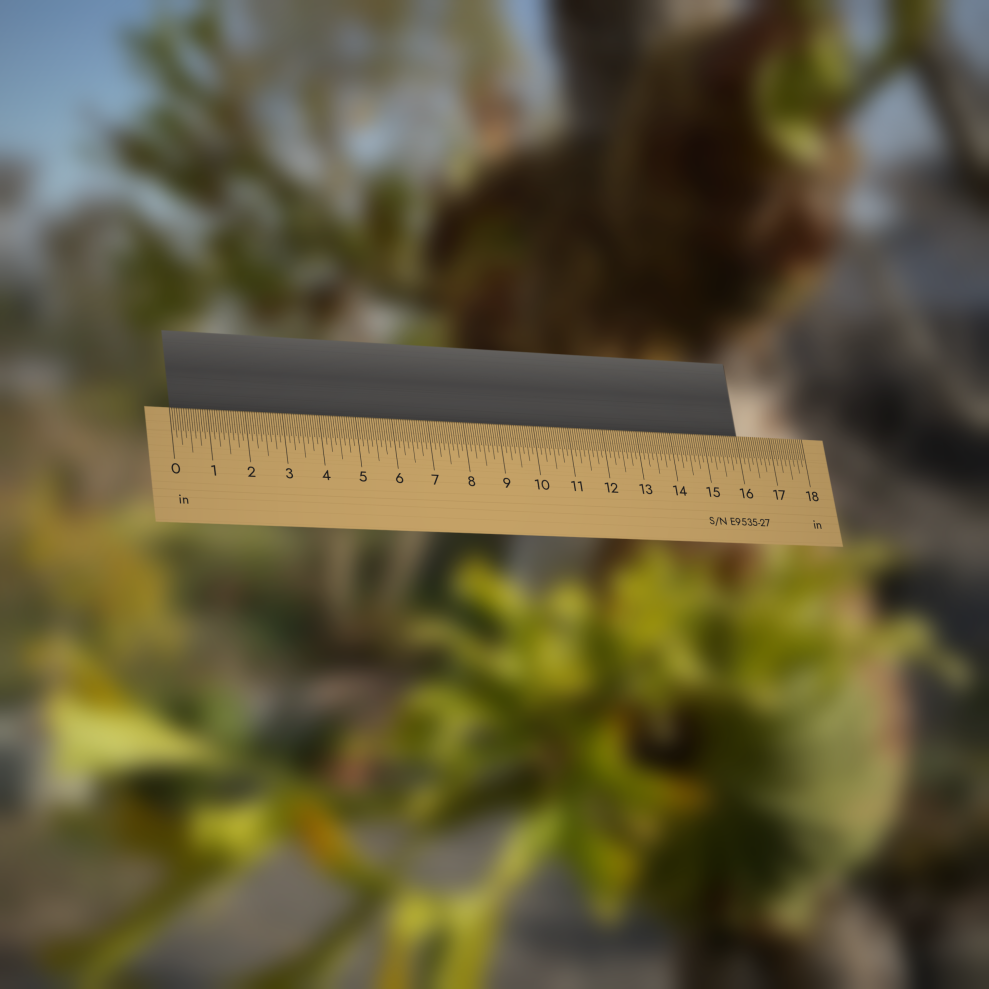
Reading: 16 in
